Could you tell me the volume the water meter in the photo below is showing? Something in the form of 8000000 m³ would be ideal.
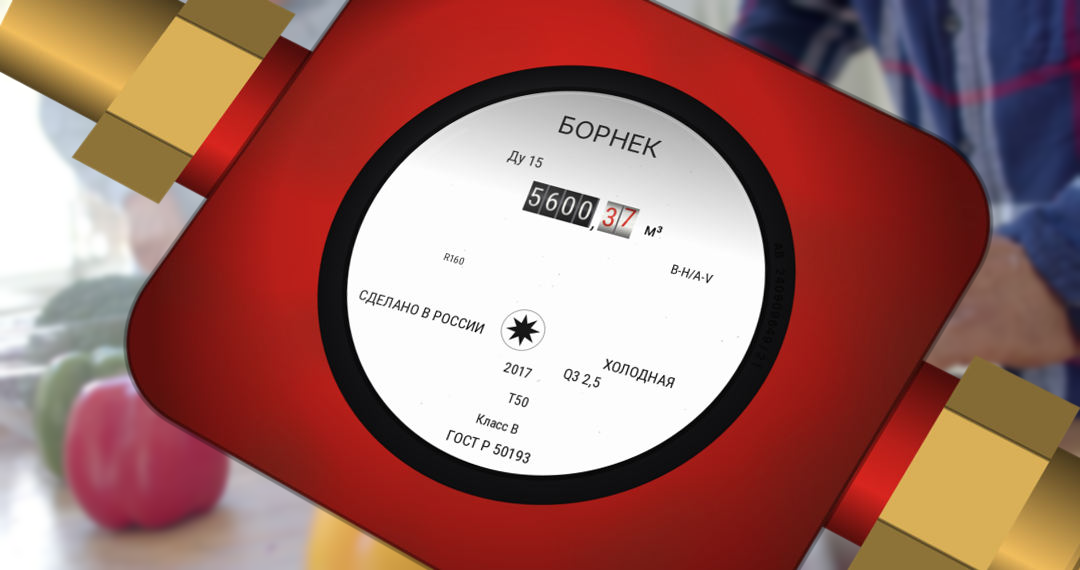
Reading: 5600.37 m³
